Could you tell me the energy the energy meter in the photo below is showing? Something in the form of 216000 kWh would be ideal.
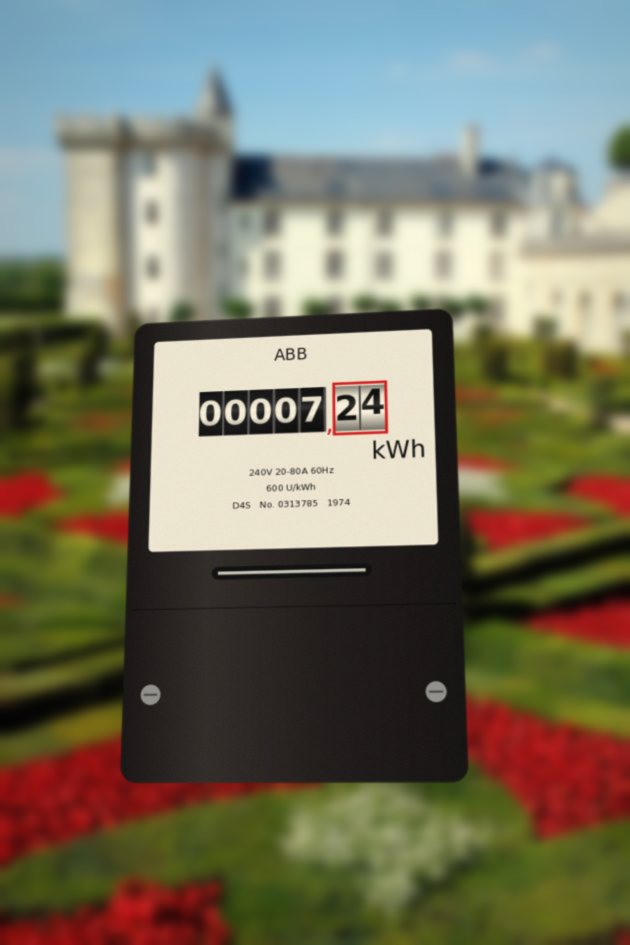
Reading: 7.24 kWh
